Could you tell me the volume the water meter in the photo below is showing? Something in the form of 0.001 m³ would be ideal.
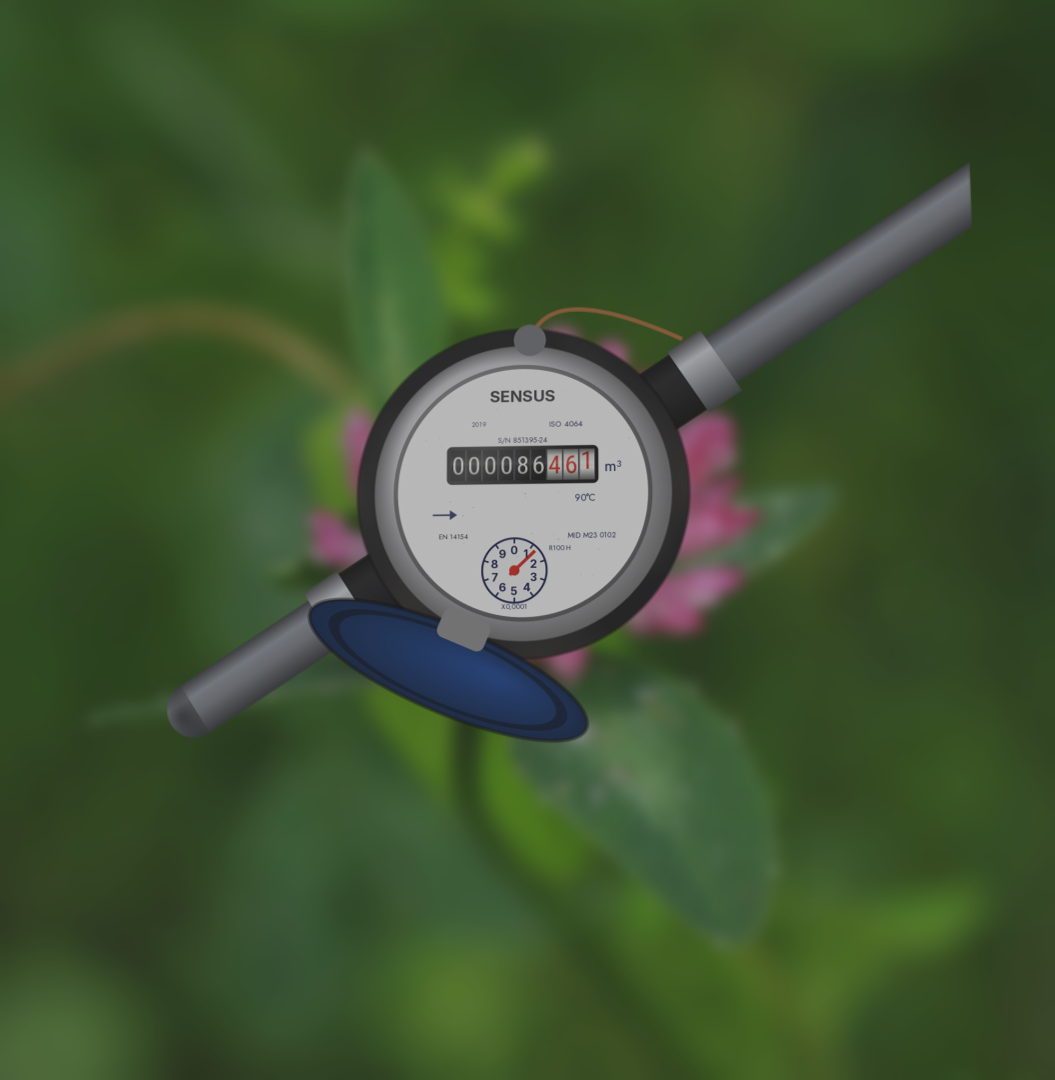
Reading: 86.4611 m³
